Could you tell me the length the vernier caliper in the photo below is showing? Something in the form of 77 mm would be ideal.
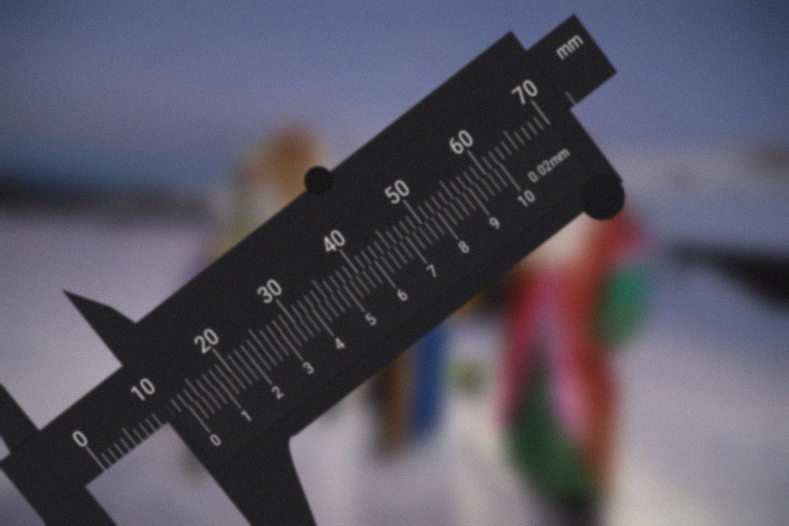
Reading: 13.2 mm
